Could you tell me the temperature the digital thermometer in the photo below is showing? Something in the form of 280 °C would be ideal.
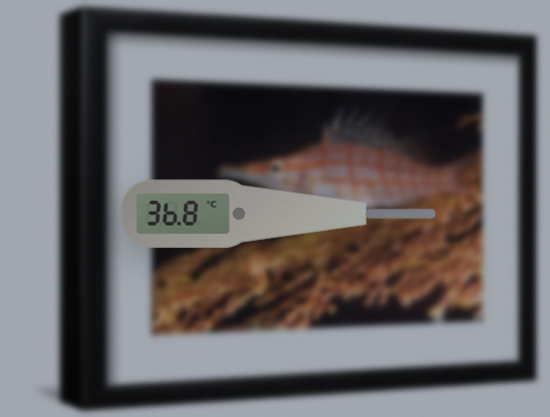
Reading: 36.8 °C
